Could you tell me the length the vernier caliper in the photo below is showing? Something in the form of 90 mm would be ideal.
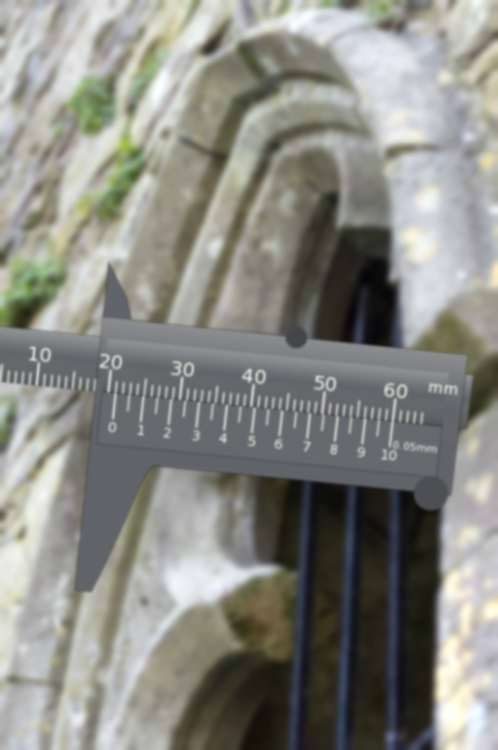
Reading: 21.0 mm
